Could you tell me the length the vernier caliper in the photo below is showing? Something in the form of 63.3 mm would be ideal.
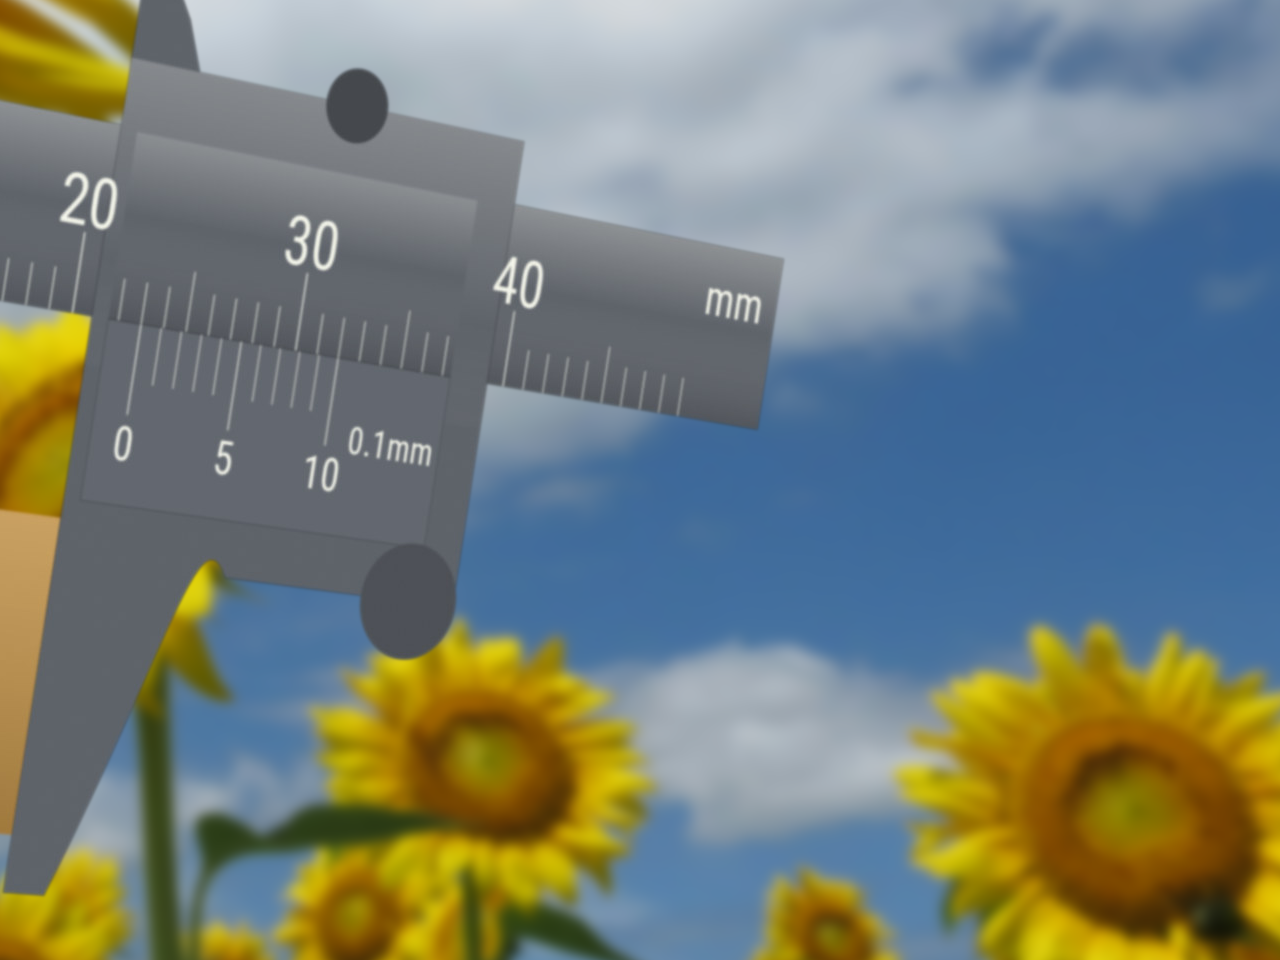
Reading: 23.0 mm
